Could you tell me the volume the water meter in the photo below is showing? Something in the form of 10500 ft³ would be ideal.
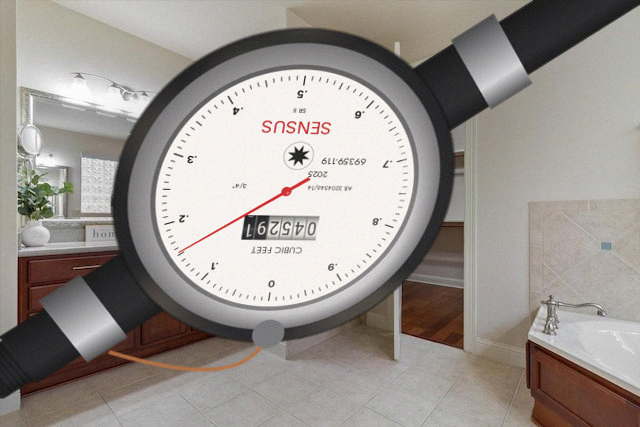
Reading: 45291.15 ft³
